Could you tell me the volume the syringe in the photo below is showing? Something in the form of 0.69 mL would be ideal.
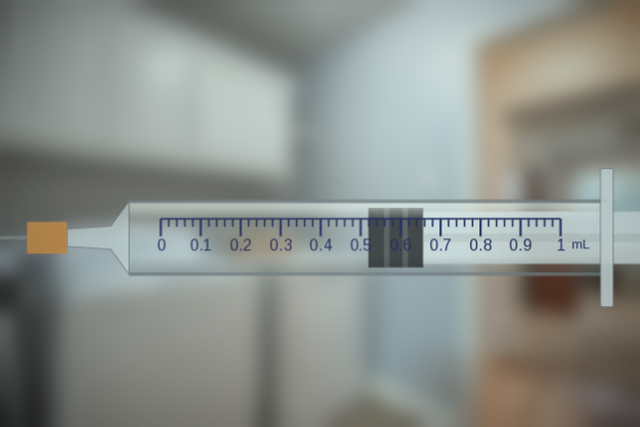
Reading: 0.52 mL
